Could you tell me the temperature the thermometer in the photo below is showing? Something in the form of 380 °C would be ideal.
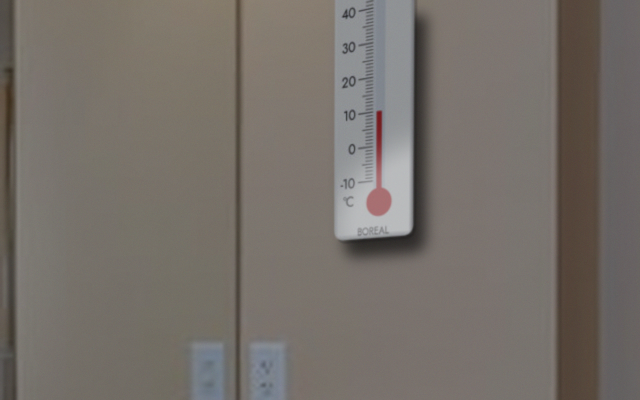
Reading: 10 °C
